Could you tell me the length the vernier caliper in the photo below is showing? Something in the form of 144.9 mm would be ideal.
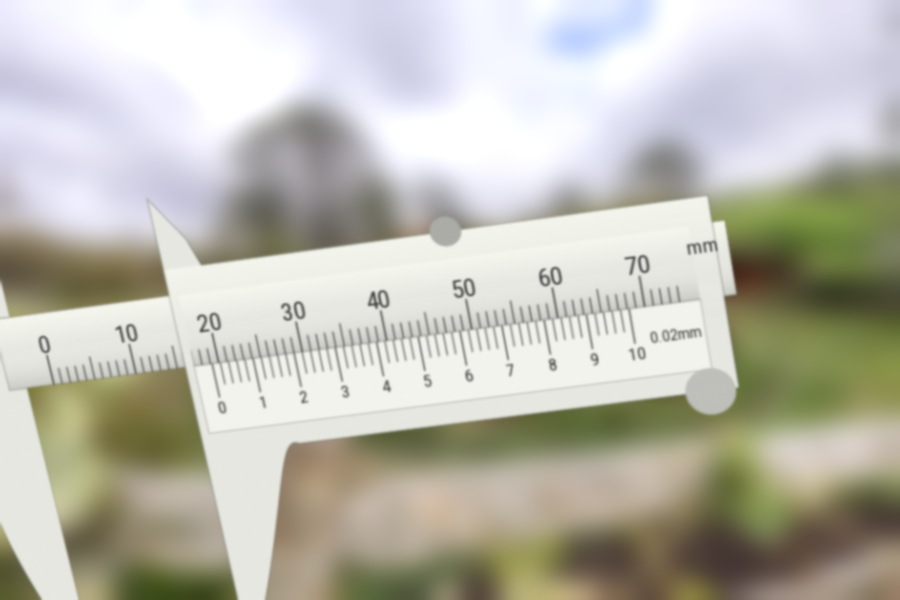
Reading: 19.2 mm
